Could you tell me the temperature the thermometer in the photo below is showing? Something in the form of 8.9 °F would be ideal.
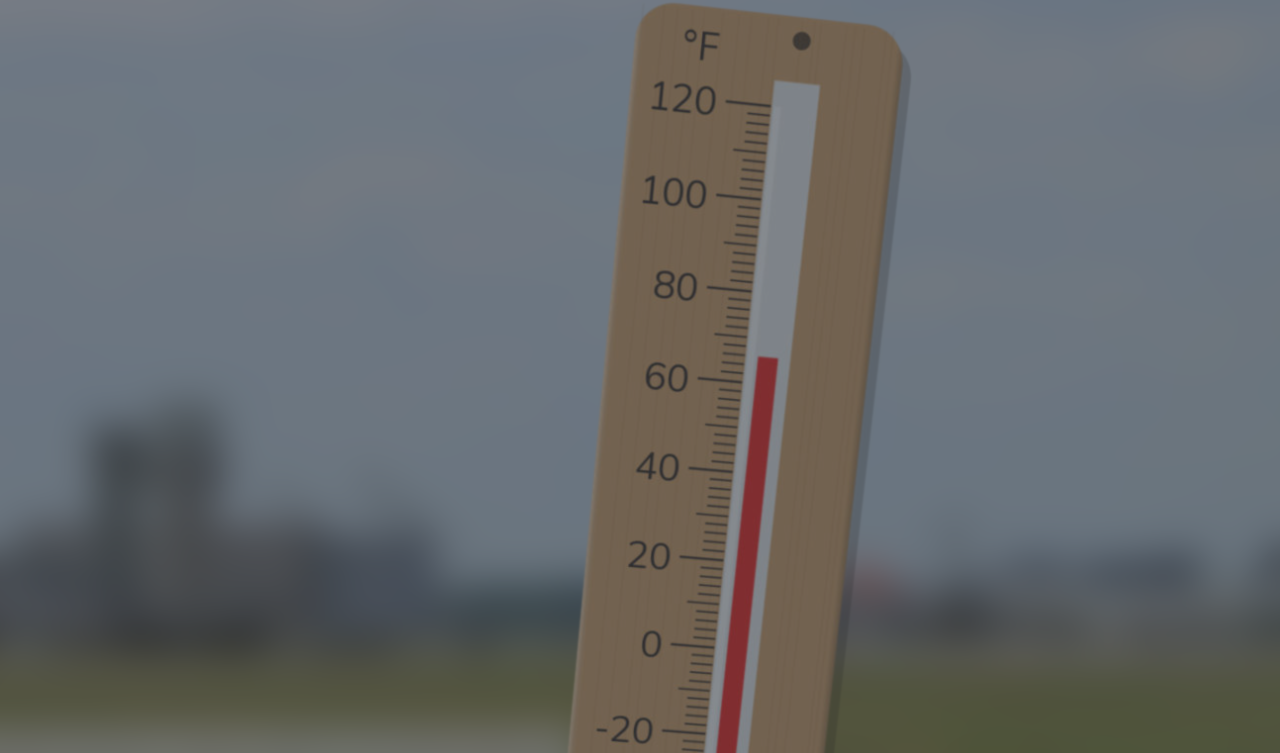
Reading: 66 °F
